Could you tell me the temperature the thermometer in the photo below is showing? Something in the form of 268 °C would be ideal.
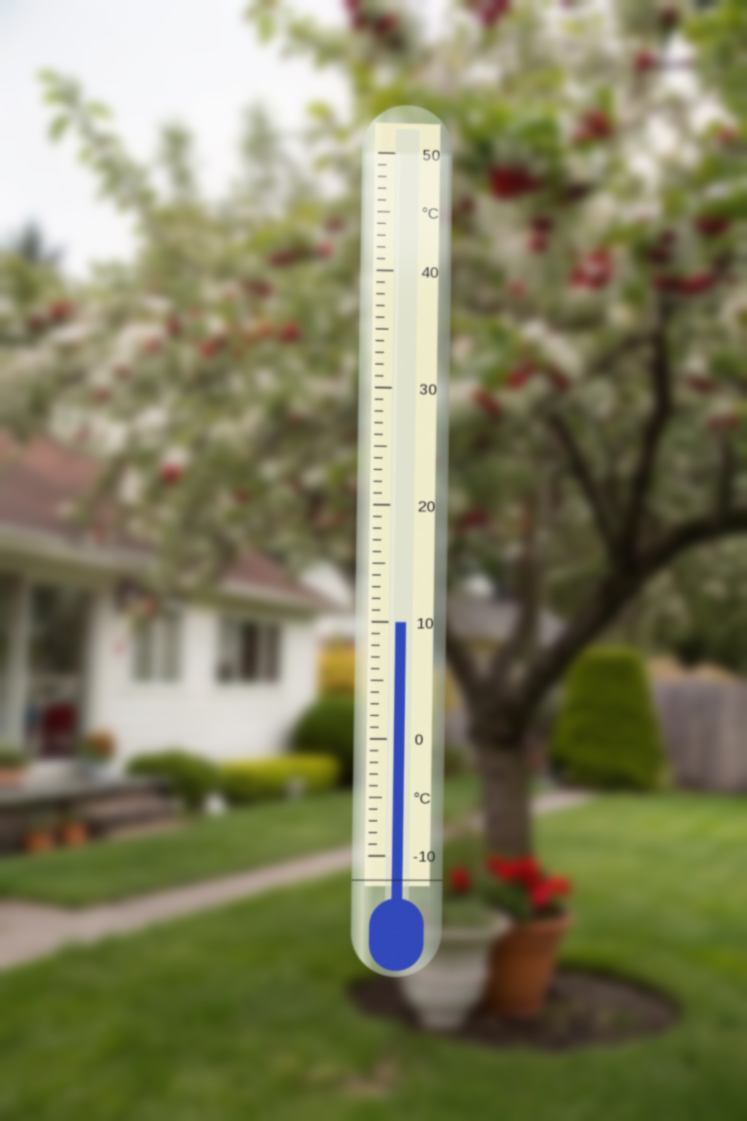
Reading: 10 °C
